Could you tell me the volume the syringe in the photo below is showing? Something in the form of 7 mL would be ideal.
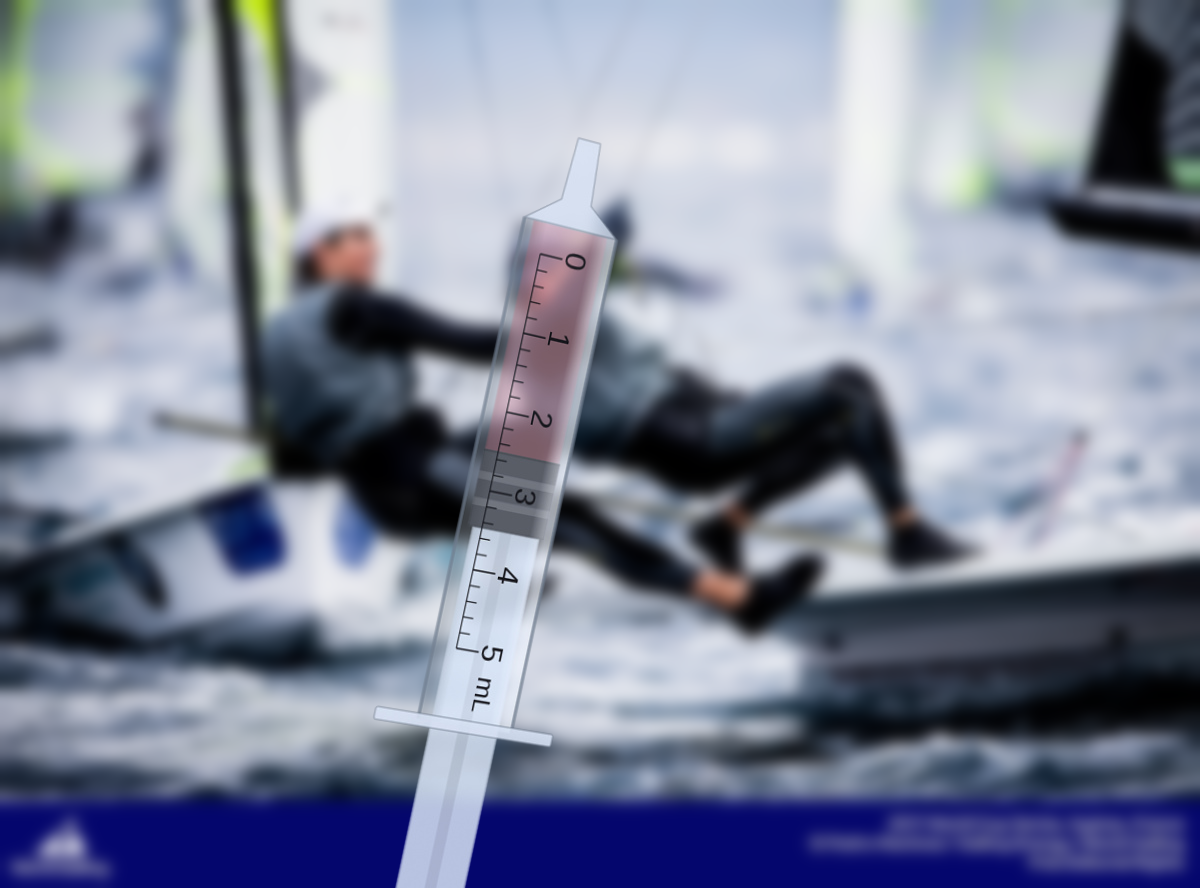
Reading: 2.5 mL
